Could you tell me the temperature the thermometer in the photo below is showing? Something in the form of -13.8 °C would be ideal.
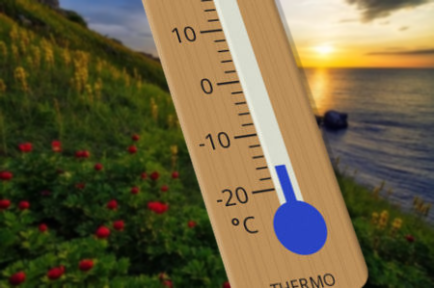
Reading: -16 °C
